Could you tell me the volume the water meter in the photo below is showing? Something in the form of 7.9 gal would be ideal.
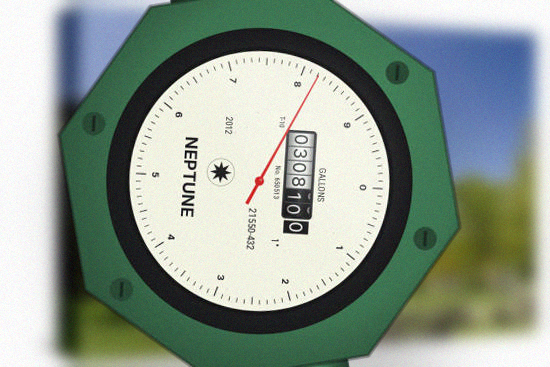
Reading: 308098.2 gal
